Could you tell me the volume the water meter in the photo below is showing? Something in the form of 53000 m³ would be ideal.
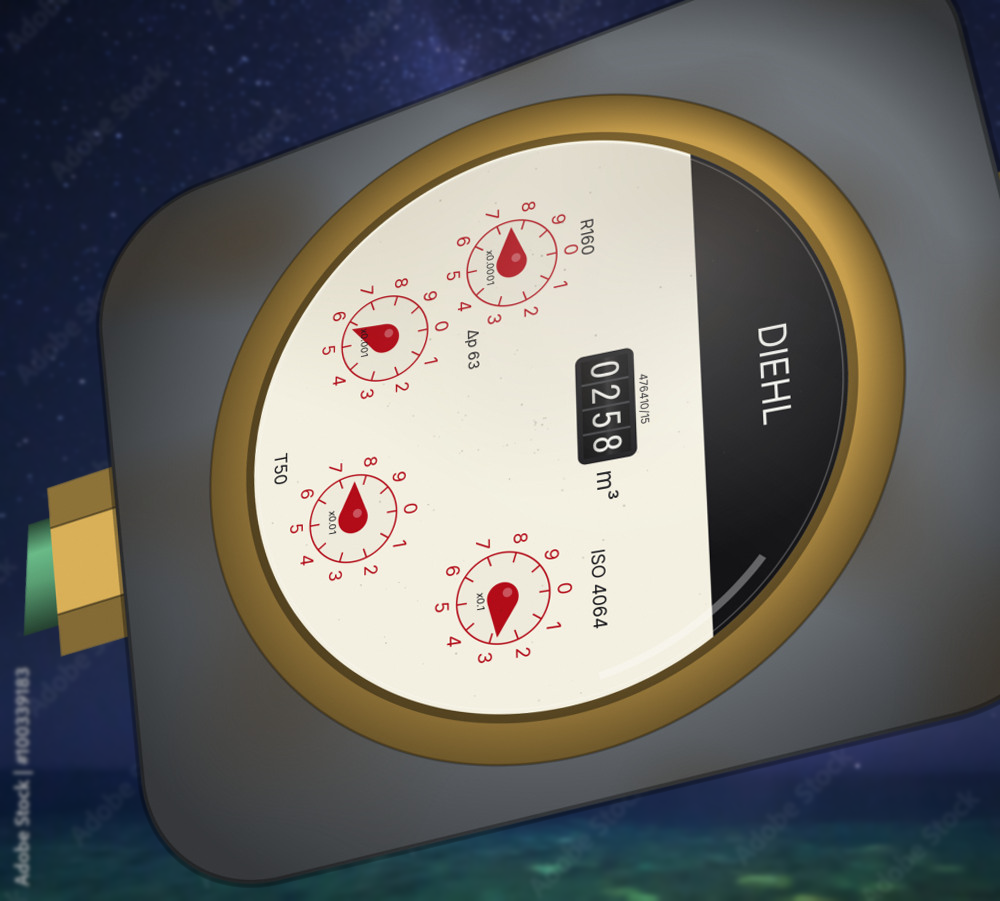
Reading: 258.2757 m³
